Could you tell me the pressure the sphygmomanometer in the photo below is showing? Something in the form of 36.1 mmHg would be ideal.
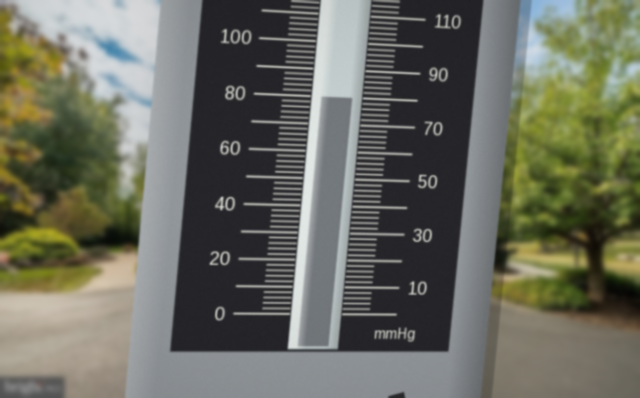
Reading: 80 mmHg
